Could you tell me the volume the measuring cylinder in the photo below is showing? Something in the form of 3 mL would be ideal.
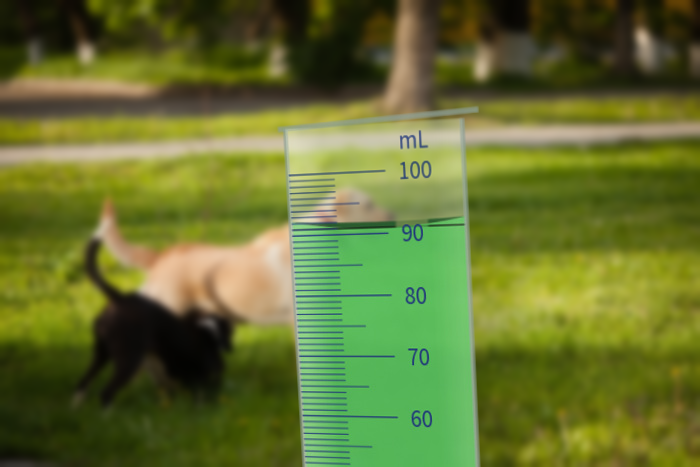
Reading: 91 mL
